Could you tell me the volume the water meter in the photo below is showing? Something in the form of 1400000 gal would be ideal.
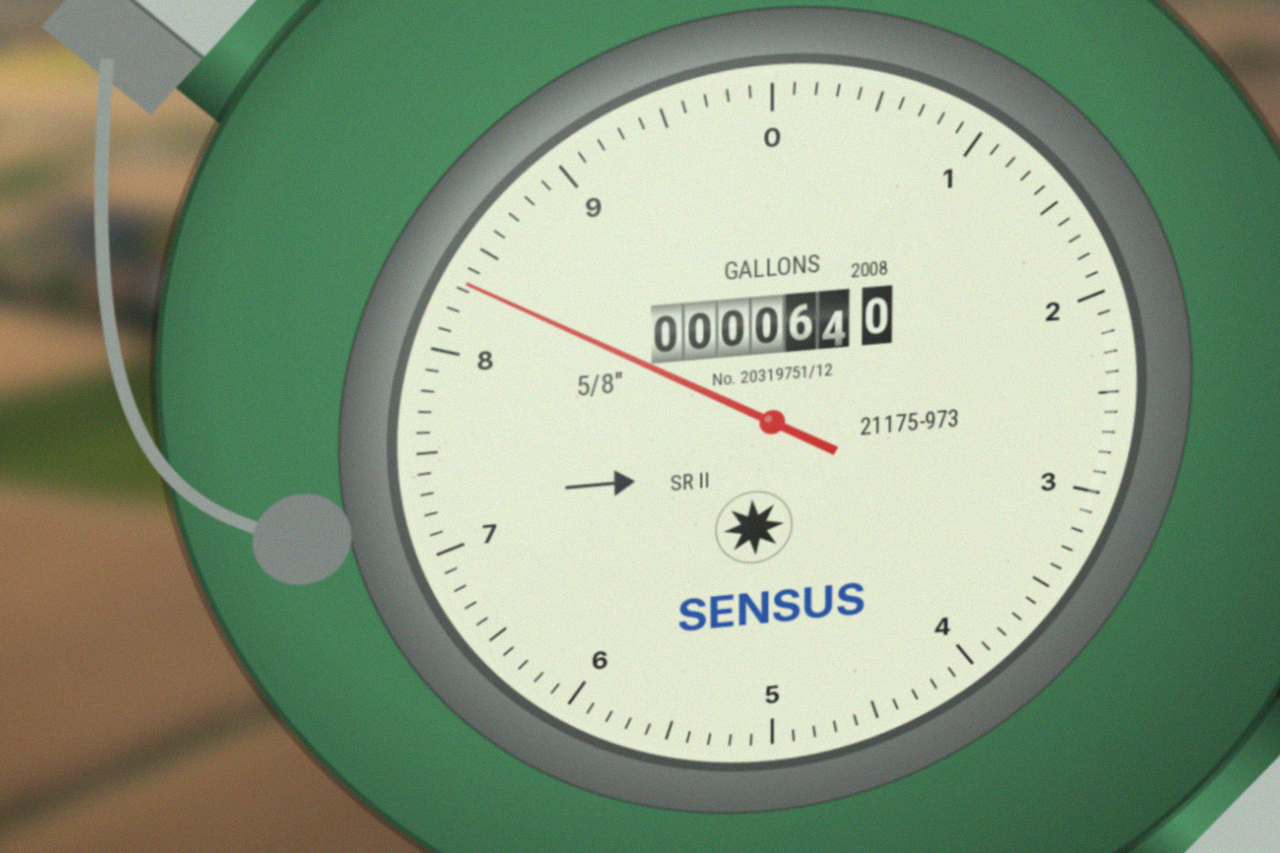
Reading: 638.3 gal
